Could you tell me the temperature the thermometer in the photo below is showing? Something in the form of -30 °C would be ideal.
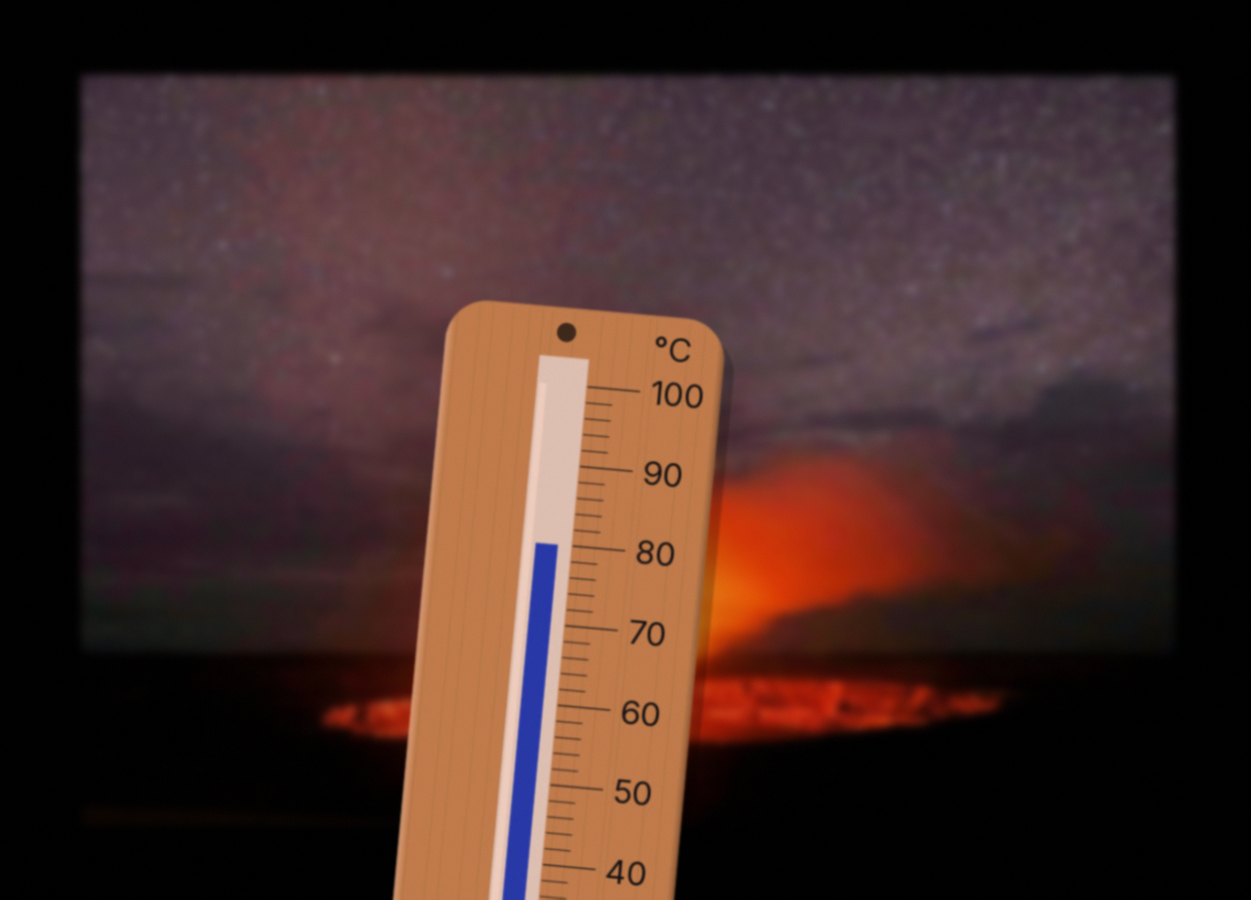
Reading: 80 °C
